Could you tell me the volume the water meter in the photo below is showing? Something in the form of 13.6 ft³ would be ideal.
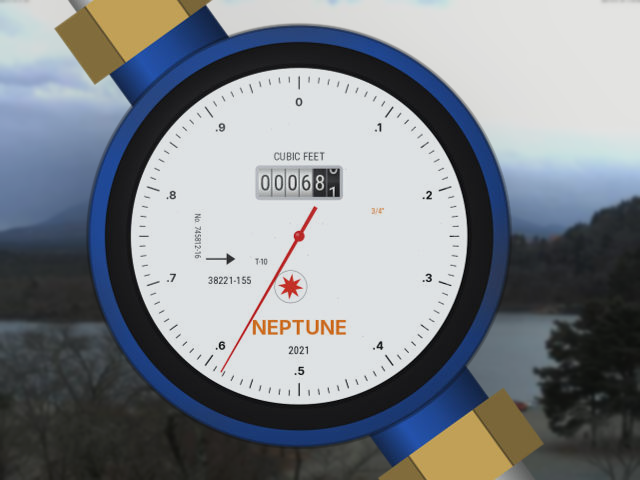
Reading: 680.58 ft³
